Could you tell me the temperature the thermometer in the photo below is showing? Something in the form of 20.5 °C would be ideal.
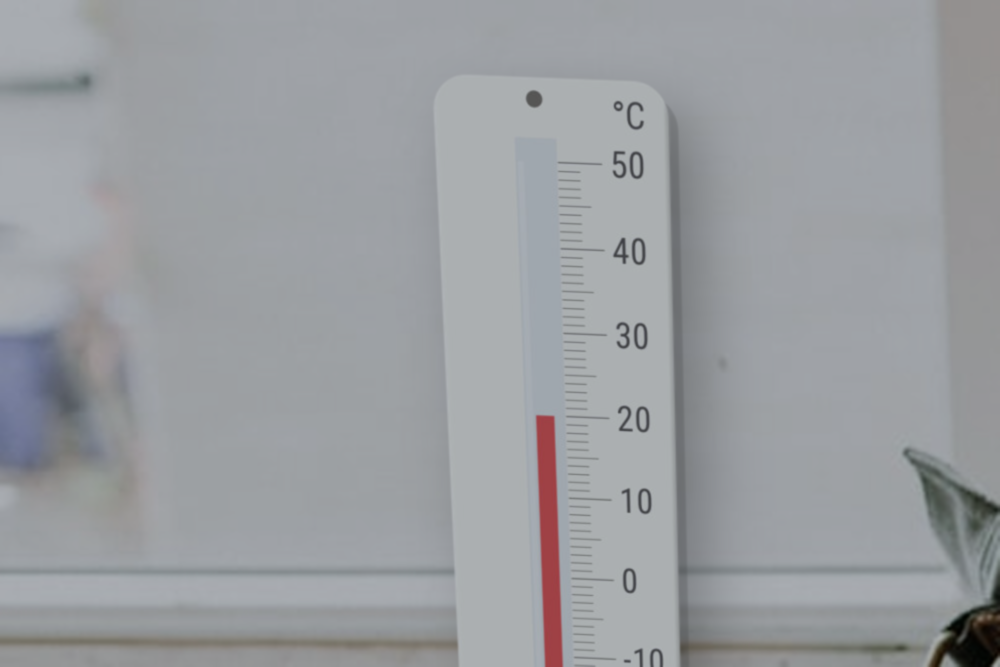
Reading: 20 °C
